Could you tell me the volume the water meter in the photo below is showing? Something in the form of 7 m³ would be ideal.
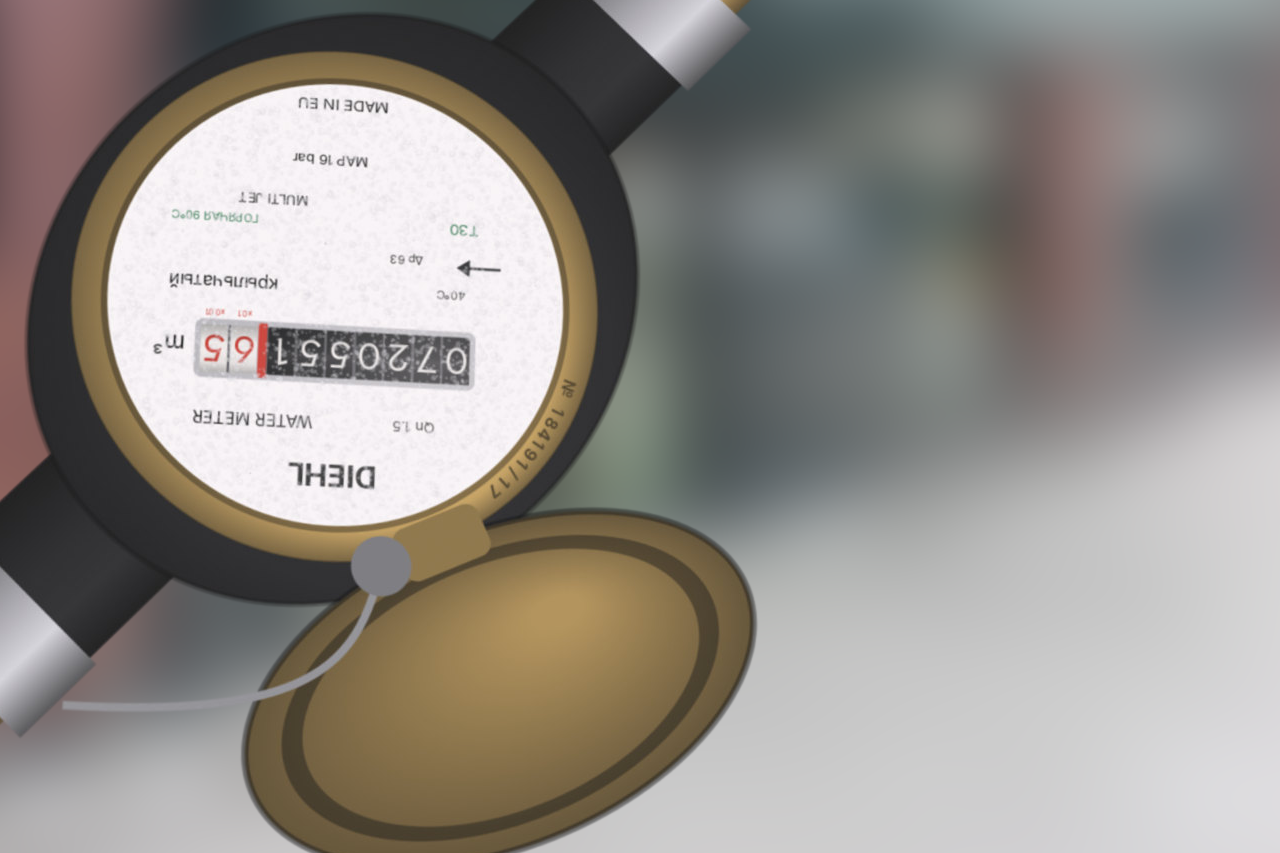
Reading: 720551.65 m³
